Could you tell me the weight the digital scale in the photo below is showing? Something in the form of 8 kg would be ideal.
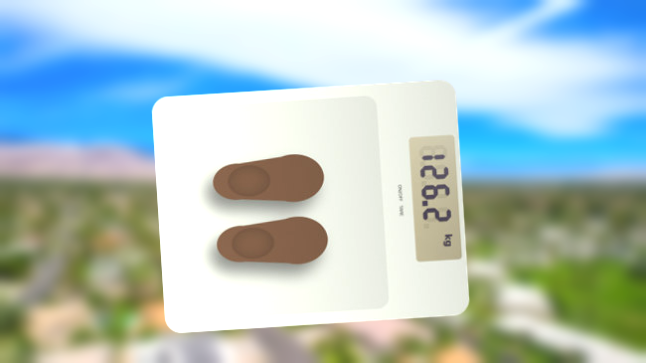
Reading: 126.2 kg
